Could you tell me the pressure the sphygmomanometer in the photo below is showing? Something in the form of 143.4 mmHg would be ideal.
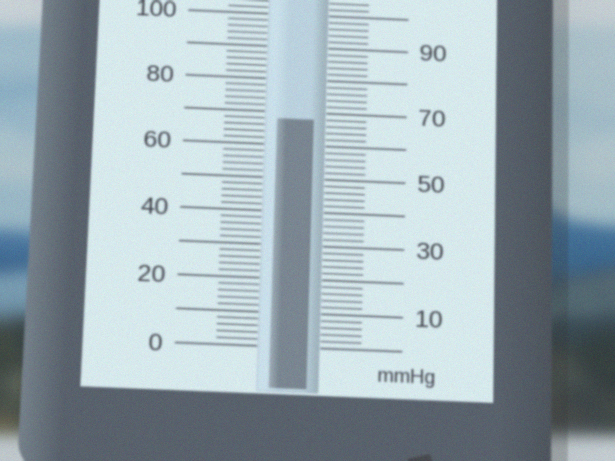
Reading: 68 mmHg
